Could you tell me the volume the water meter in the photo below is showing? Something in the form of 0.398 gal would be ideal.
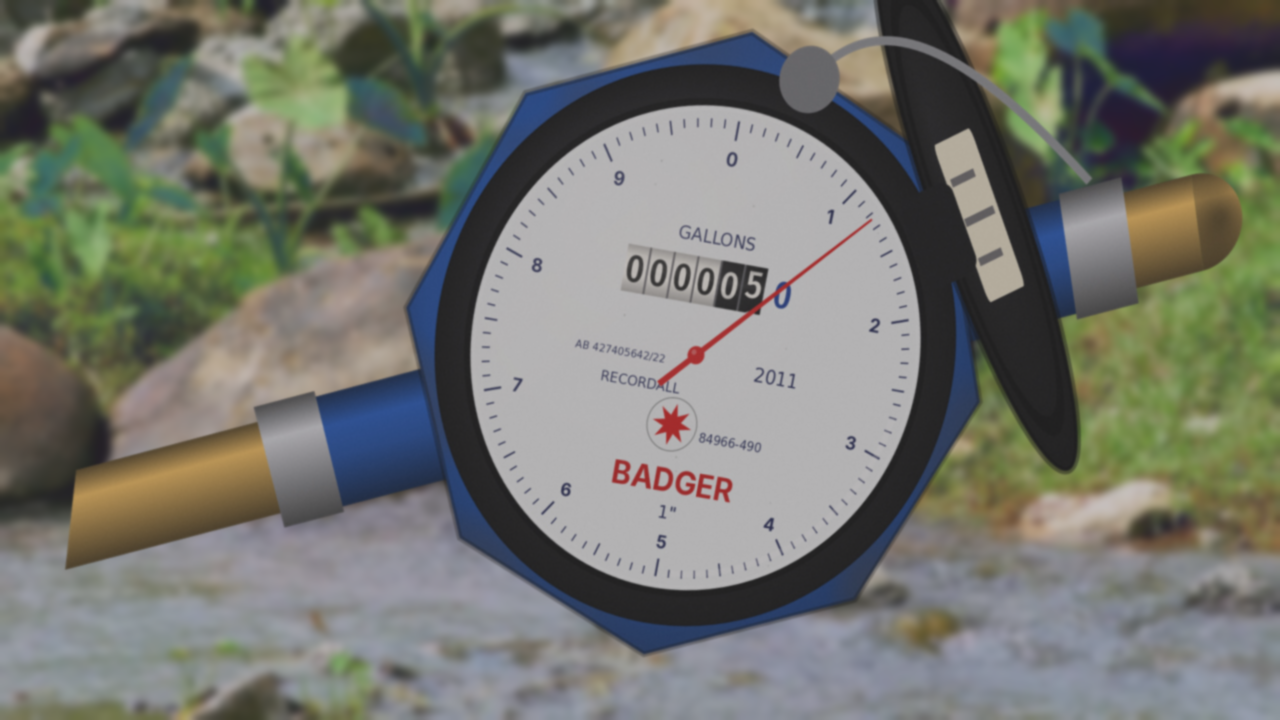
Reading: 51.2 gal
